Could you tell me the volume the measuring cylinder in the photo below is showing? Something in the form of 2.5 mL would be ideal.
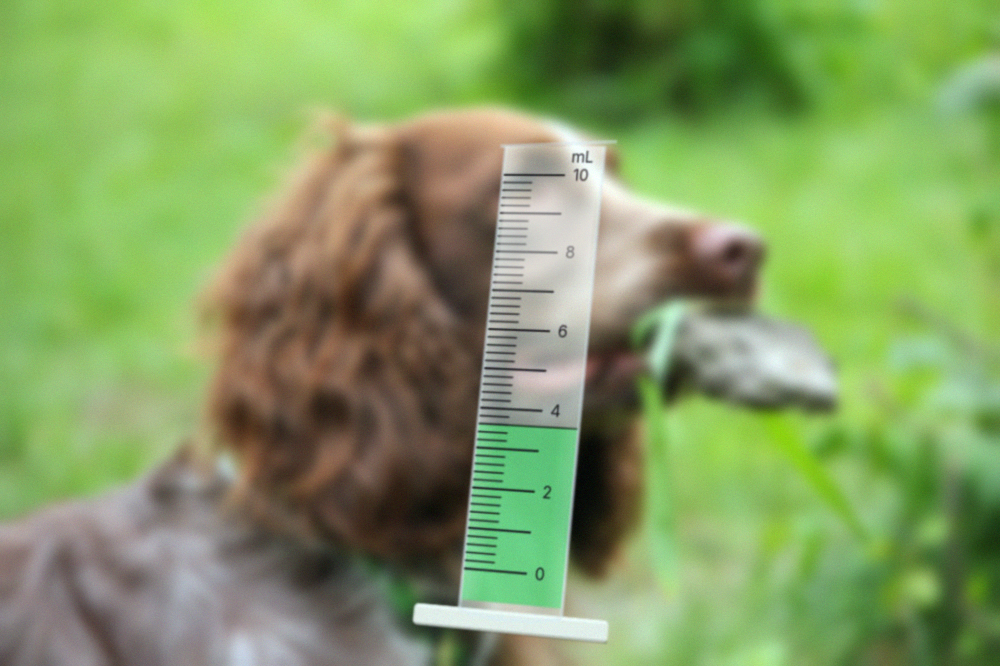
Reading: 3.6 mL
